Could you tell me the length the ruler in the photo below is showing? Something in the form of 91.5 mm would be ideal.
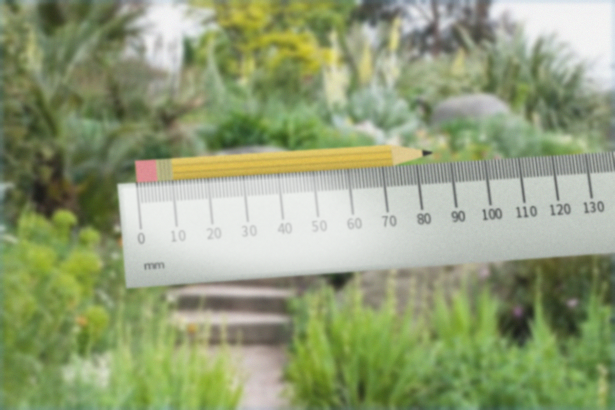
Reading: 85 mm
